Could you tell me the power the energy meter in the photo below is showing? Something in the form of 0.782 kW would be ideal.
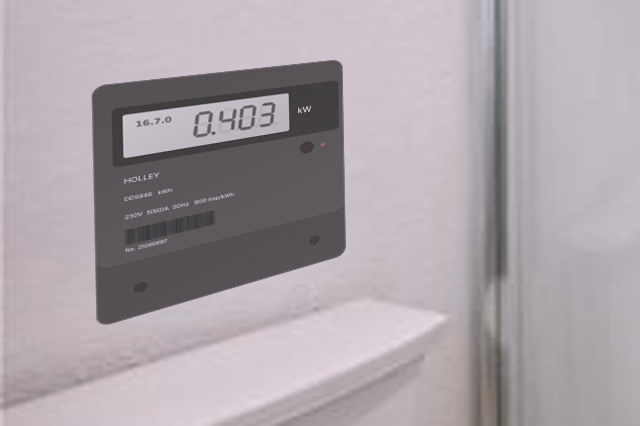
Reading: 0.403 kW
